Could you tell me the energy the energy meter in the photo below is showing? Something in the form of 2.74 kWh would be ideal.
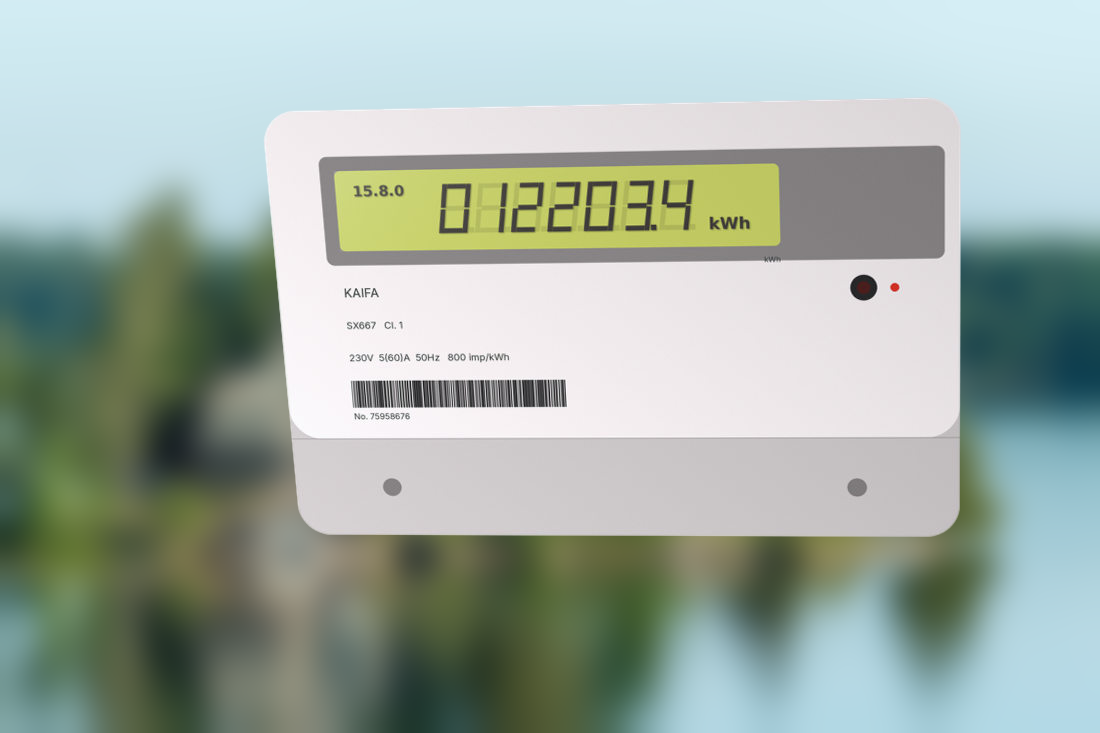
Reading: 12203.4 kWh
